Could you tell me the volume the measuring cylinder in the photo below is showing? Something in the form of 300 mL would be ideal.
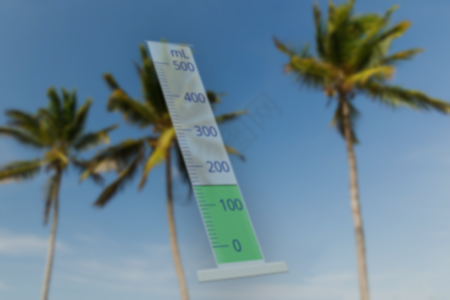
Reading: 150 mL
